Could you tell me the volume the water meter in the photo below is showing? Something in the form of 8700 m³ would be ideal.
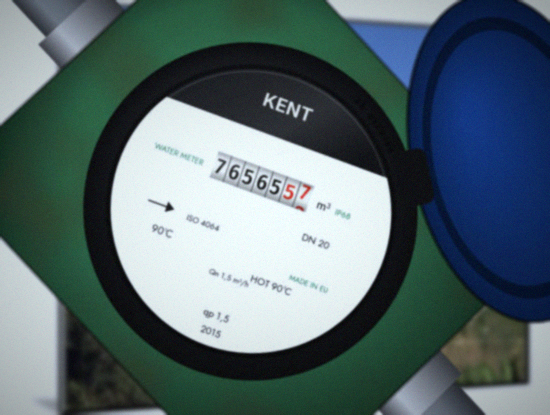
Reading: 76565.57 m³
